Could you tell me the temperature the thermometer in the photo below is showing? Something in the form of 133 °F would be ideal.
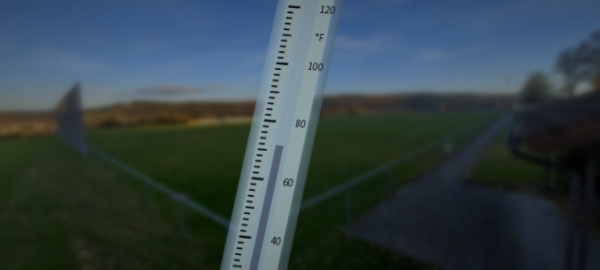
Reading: 72 °F
